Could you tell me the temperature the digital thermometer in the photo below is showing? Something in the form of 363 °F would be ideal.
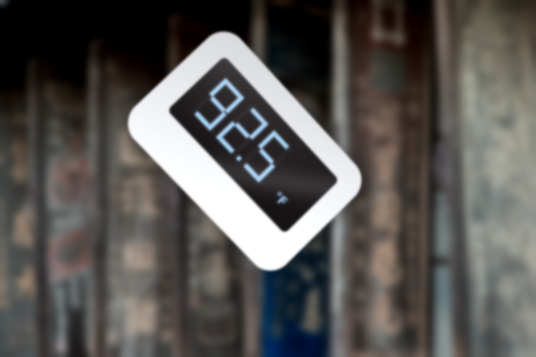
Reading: 92.5 °F
